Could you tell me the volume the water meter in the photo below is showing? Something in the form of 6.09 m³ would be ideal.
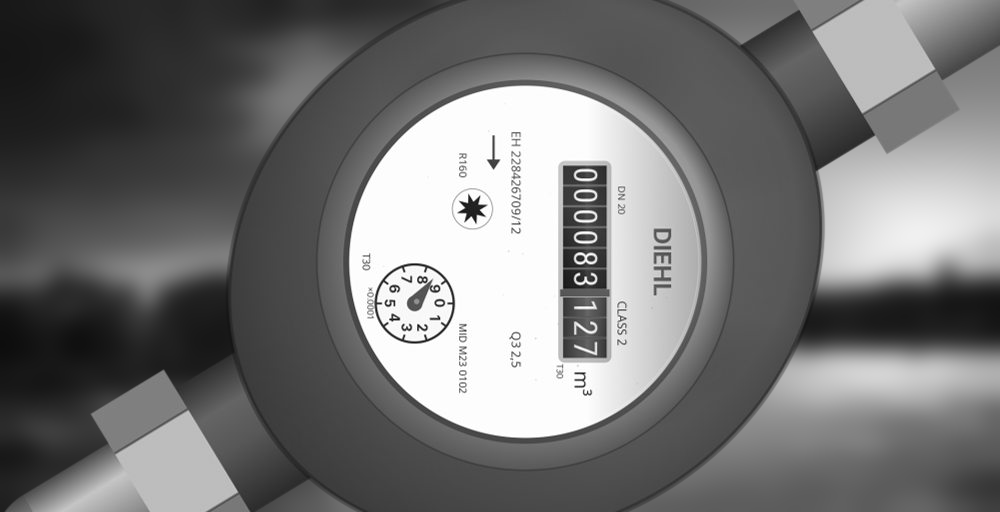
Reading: 83.1278 m³
